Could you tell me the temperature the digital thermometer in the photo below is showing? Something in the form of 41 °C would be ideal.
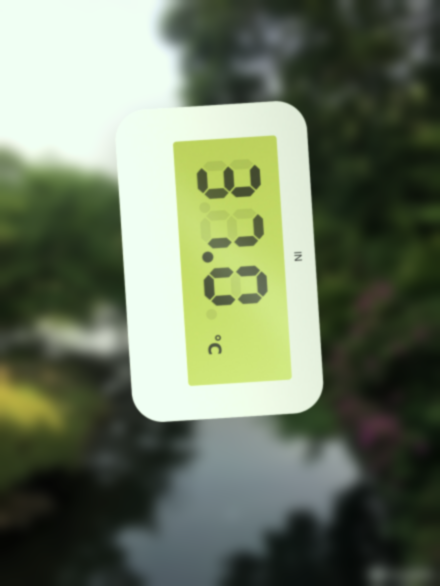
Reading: 37.0 °C
